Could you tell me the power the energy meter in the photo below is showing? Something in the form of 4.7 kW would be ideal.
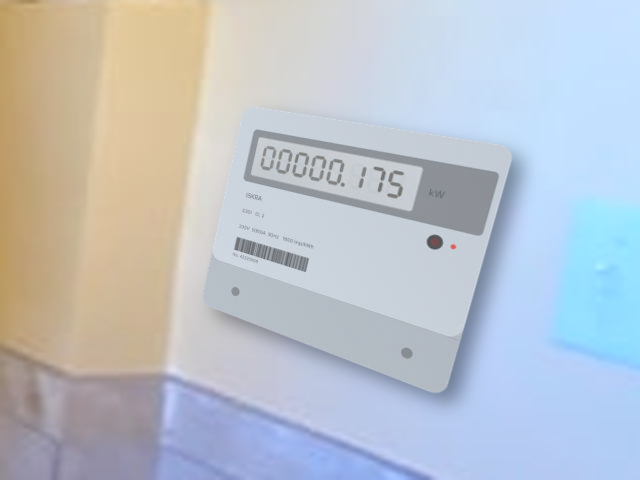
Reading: 0.175 kW
